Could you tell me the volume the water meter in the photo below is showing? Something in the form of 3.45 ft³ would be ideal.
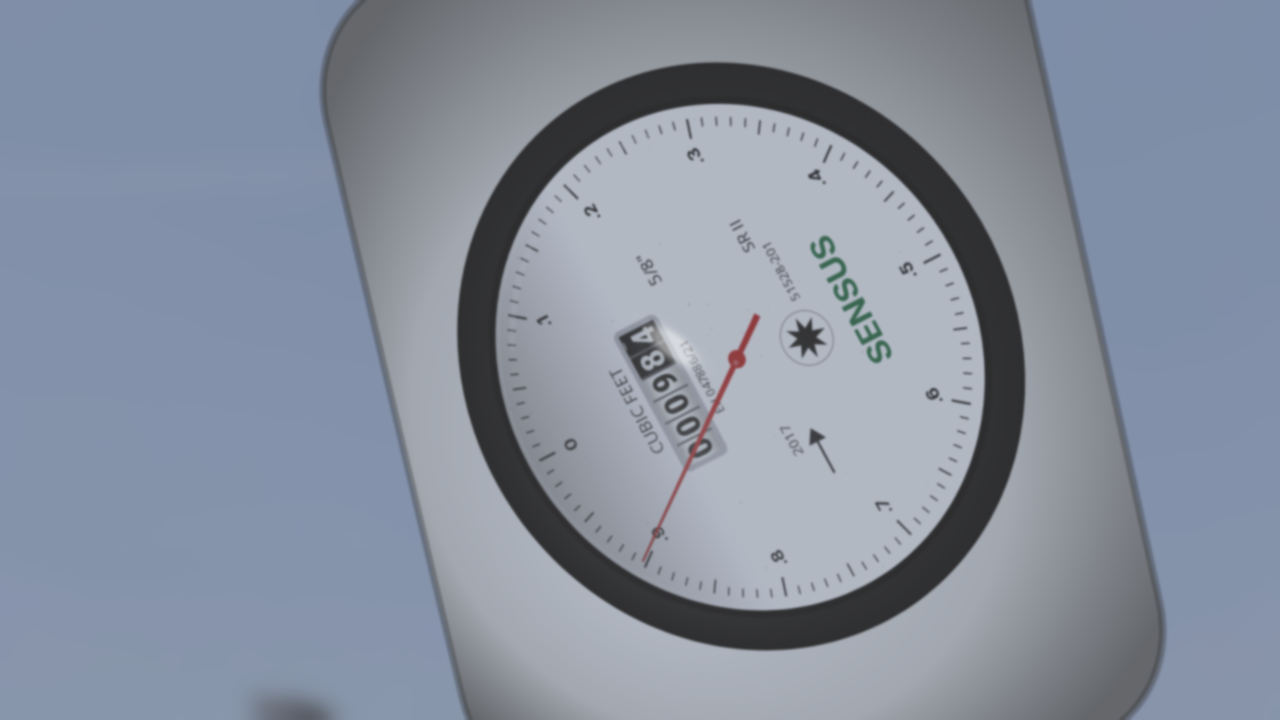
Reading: 983.90 ft³
